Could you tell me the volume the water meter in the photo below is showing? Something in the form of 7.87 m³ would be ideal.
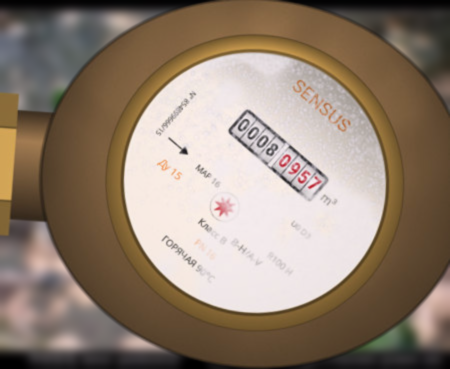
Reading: 8.0957 m³
